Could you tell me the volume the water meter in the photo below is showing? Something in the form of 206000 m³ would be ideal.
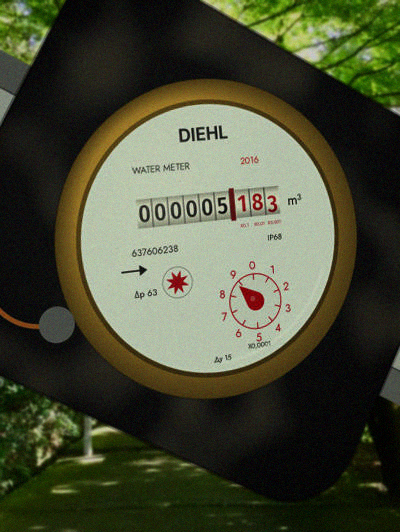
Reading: 5.1828 m³
